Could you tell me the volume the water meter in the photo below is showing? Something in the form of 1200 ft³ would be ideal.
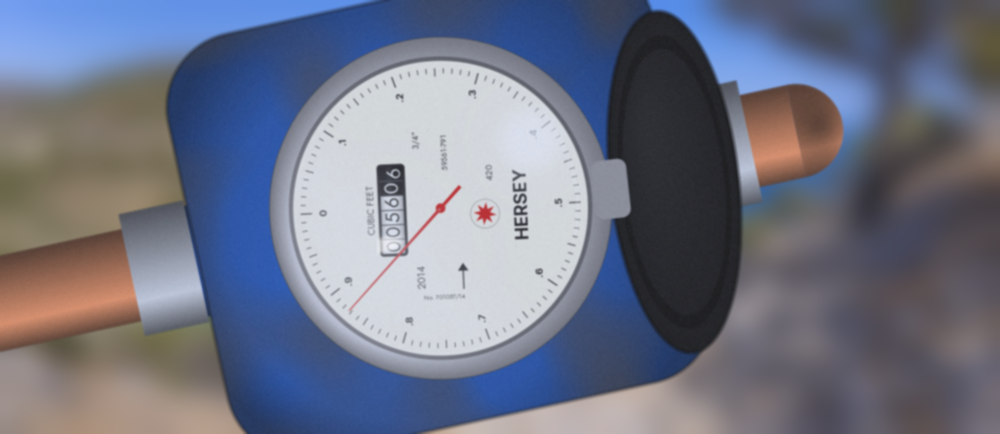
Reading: 5605.87 ft³
